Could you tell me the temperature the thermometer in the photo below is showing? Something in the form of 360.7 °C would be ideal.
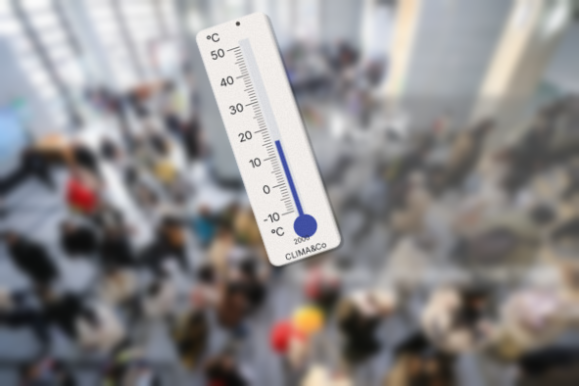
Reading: 15 °C
